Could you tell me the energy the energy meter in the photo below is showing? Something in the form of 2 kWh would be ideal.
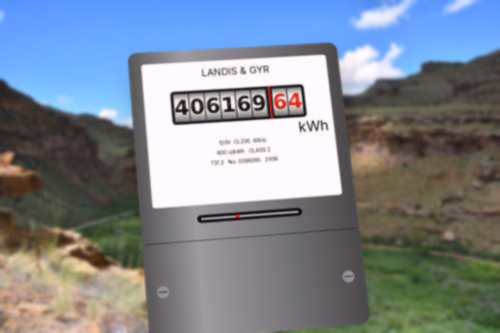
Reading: 406169.64 kWh
